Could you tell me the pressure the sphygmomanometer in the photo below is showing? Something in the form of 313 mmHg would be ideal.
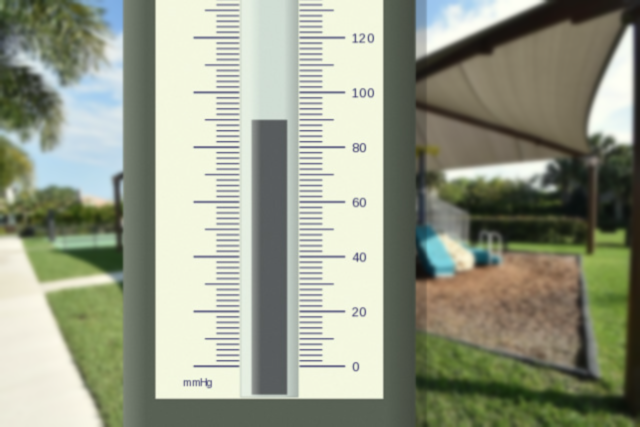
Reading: 90 mmHg
